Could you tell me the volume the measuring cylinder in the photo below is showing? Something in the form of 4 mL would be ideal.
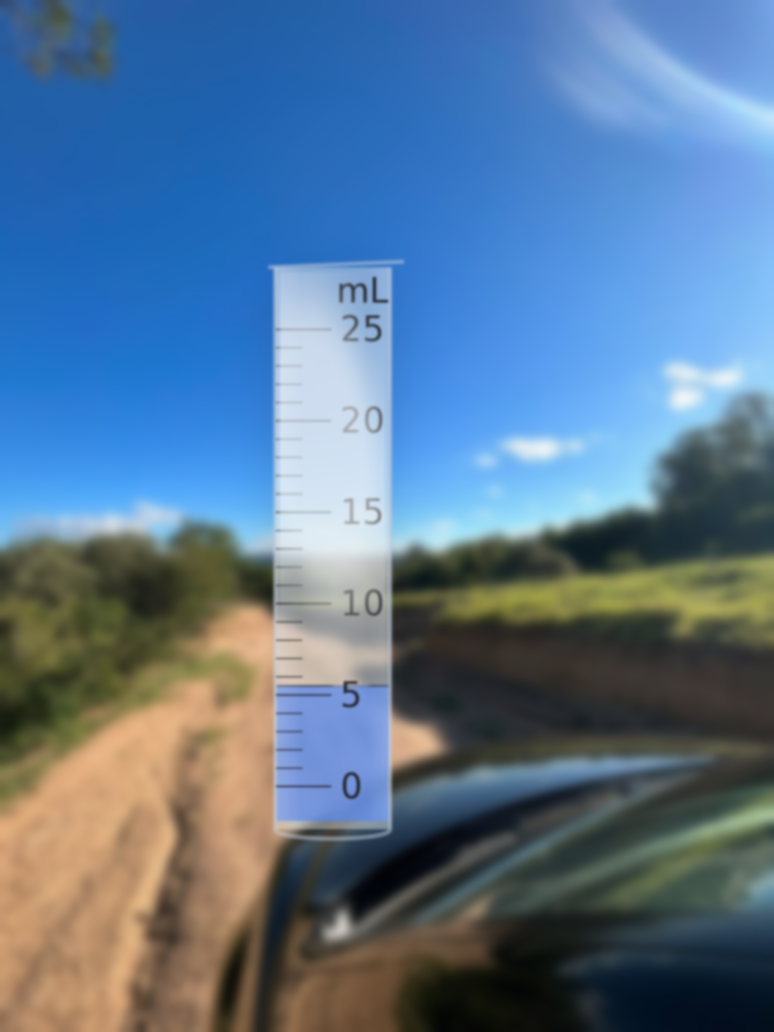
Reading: 5.5 mL
